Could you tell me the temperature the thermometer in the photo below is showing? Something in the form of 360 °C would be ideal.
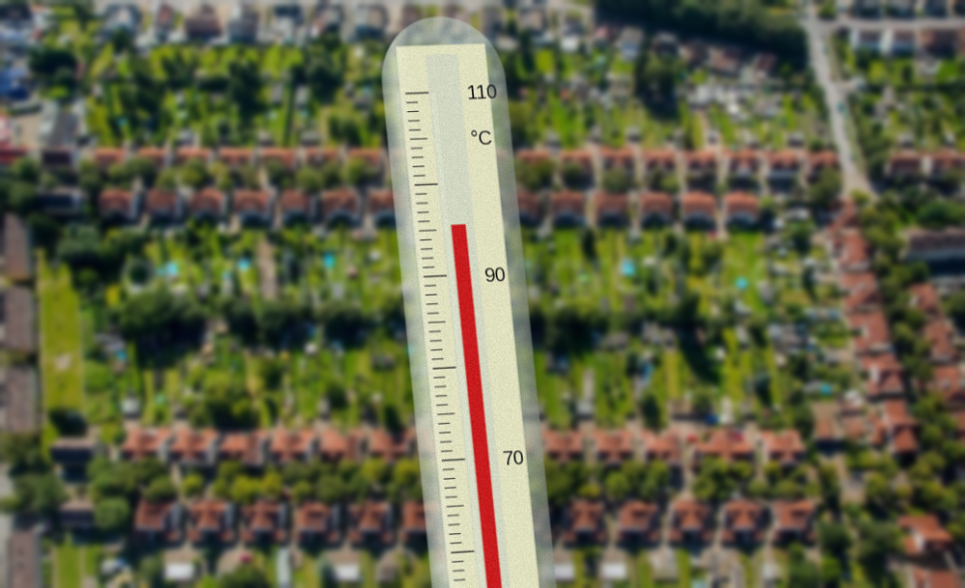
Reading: 95.5 °C
